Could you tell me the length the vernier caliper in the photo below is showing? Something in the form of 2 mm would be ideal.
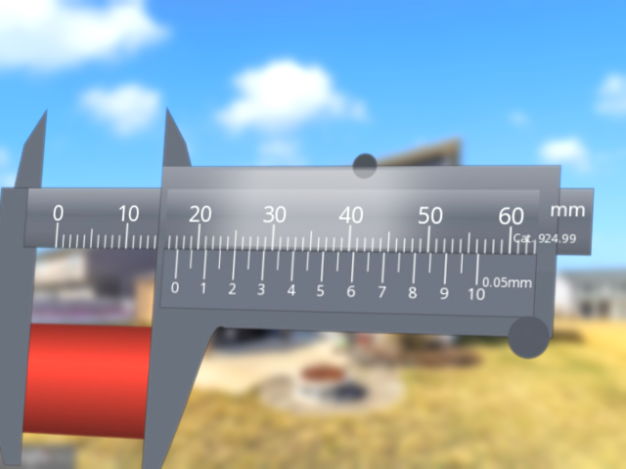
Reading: 17.2 mm
